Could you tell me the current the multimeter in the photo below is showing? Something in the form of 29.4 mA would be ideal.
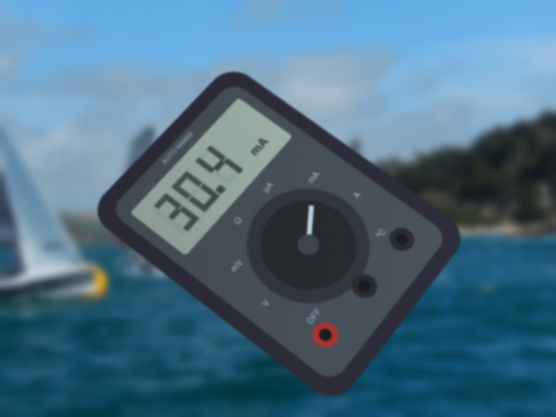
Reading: 30.4 mA
